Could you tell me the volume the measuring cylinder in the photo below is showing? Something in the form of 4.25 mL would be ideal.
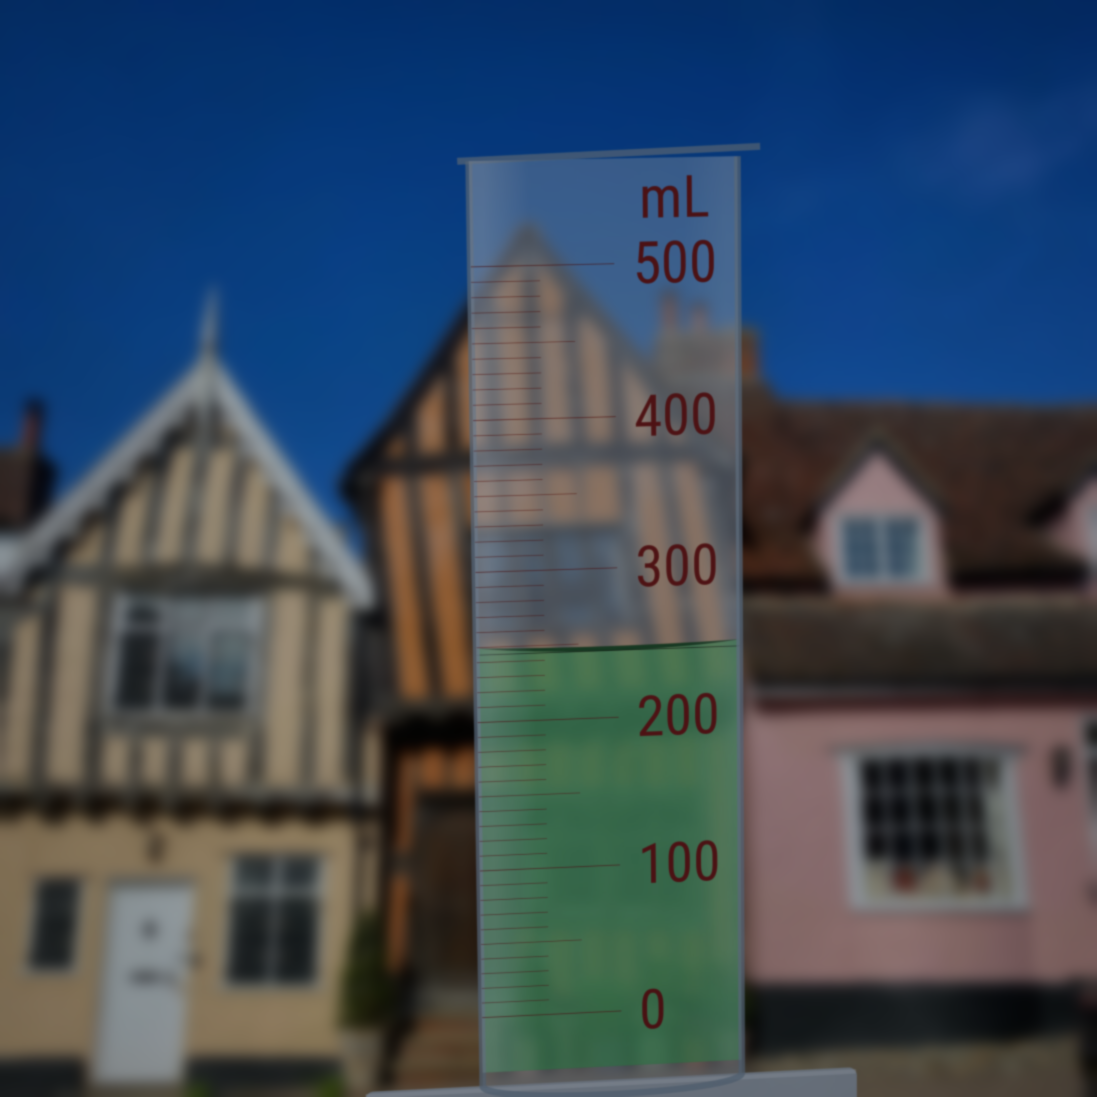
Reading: 245 mL
